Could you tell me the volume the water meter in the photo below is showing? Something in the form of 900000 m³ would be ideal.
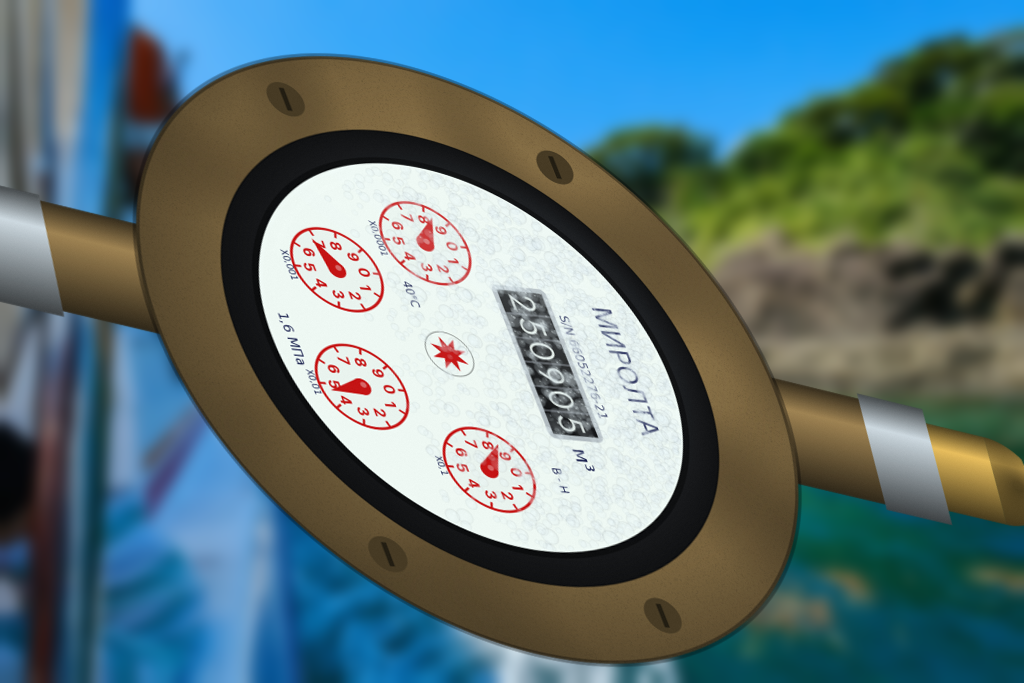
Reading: 250905.8468 m³
